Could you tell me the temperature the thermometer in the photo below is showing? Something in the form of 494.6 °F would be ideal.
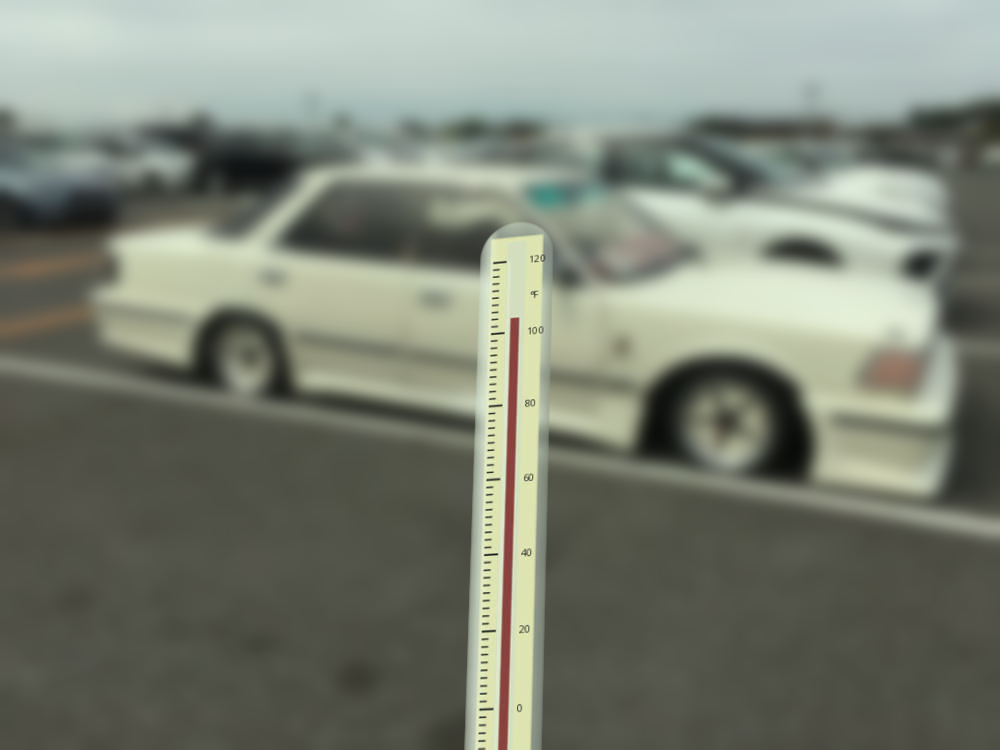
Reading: 104 °F
